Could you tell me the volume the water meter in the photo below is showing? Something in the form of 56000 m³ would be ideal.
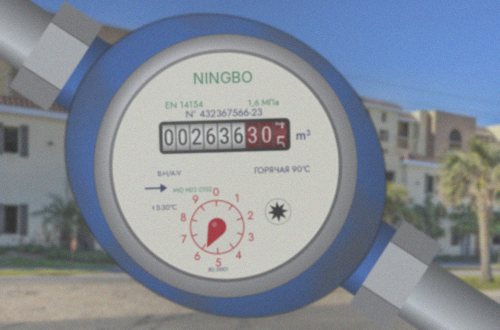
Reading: 2636.3045 m³
